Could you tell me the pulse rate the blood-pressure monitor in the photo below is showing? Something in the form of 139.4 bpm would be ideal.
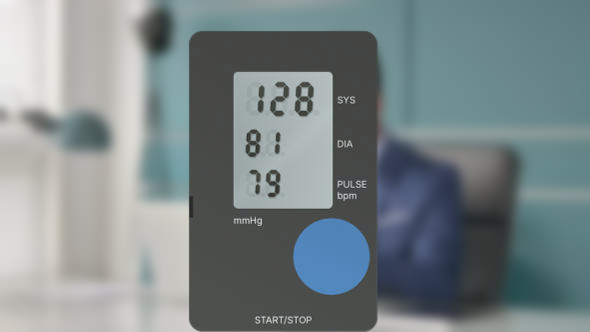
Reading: 79 bpm
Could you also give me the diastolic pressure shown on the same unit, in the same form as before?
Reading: 81 mmHg
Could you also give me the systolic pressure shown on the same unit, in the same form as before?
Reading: 128 mmHg
